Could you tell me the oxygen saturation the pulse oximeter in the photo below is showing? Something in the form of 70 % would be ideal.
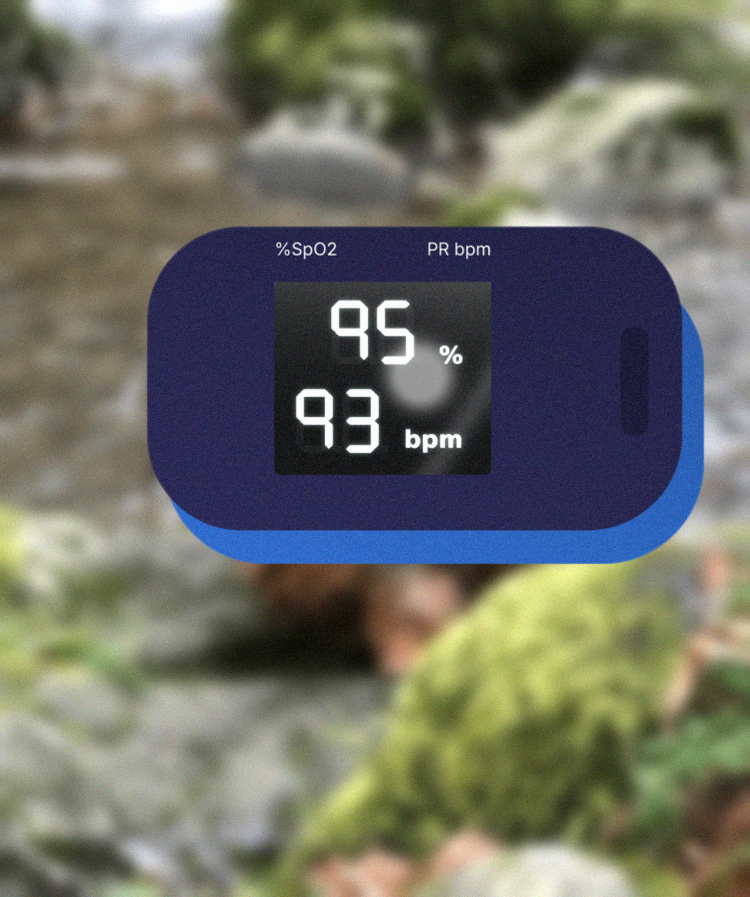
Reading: 95 %
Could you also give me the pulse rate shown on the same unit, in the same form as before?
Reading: 93 bpm
